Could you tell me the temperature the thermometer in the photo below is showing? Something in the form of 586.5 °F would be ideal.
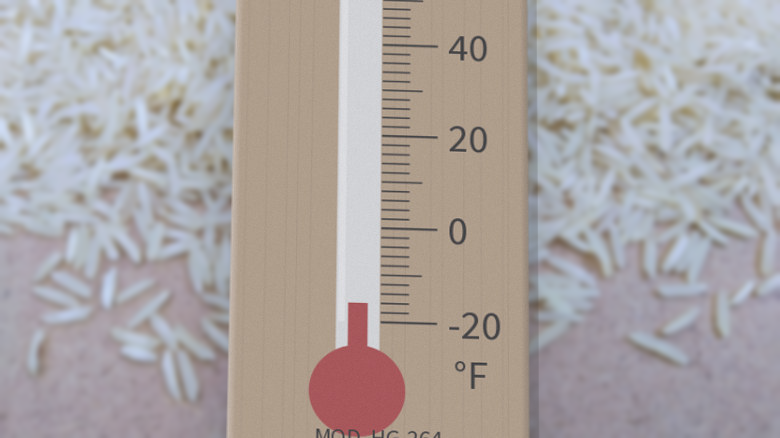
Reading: -16 °F
